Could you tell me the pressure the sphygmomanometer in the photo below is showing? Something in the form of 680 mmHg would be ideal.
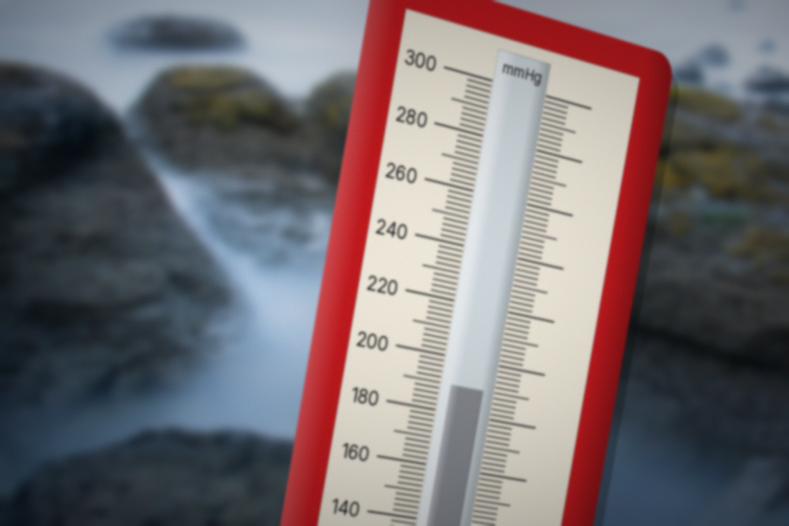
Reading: 190 mmHg
